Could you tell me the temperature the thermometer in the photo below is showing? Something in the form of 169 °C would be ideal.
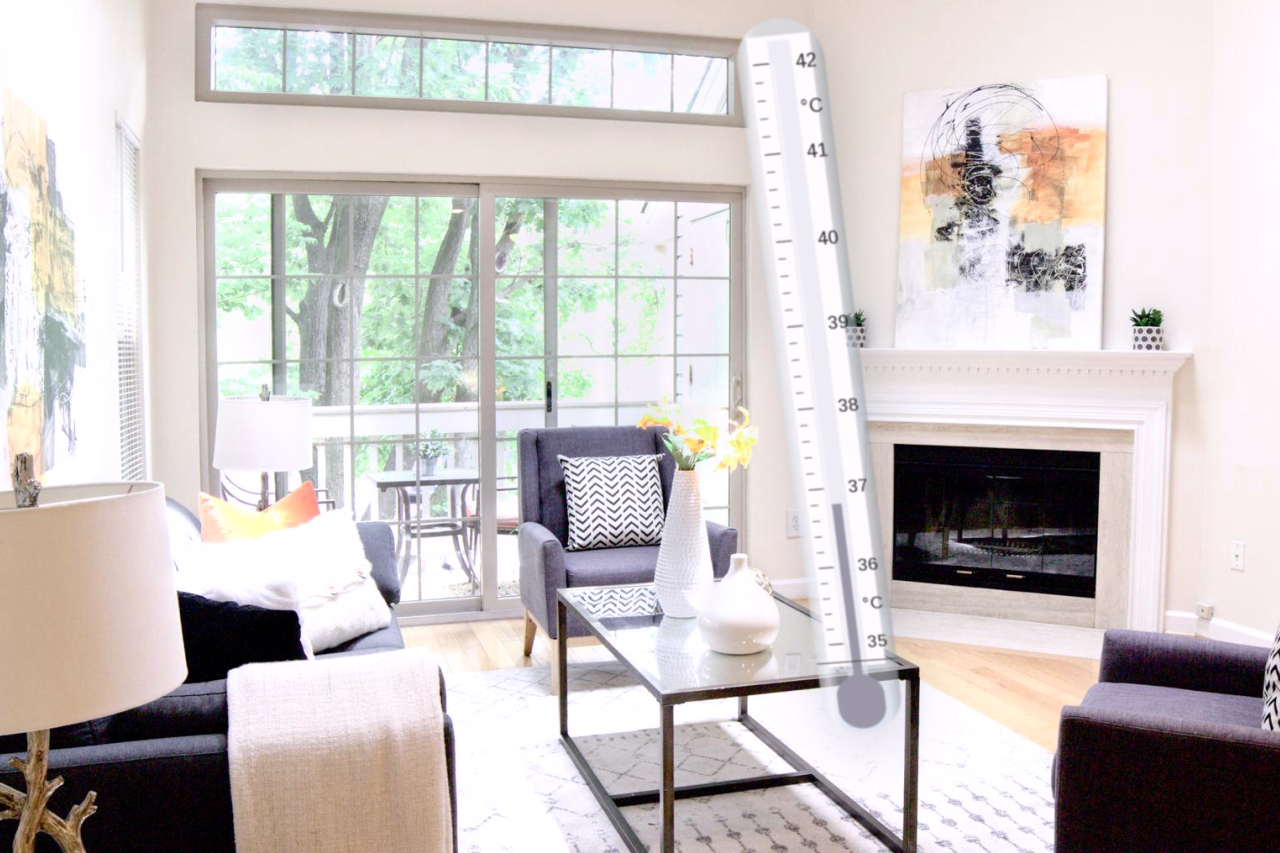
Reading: 36.8 °C
